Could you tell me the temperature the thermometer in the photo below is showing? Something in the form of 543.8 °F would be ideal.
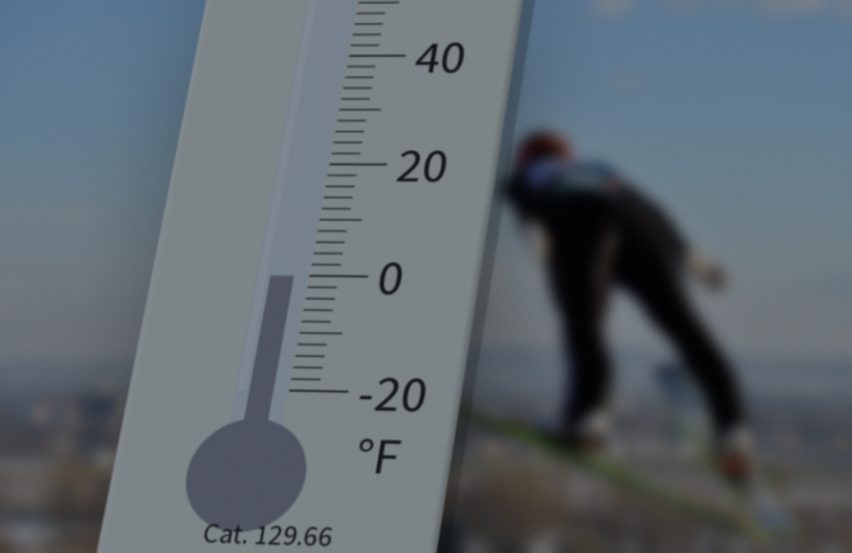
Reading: 0 °F
